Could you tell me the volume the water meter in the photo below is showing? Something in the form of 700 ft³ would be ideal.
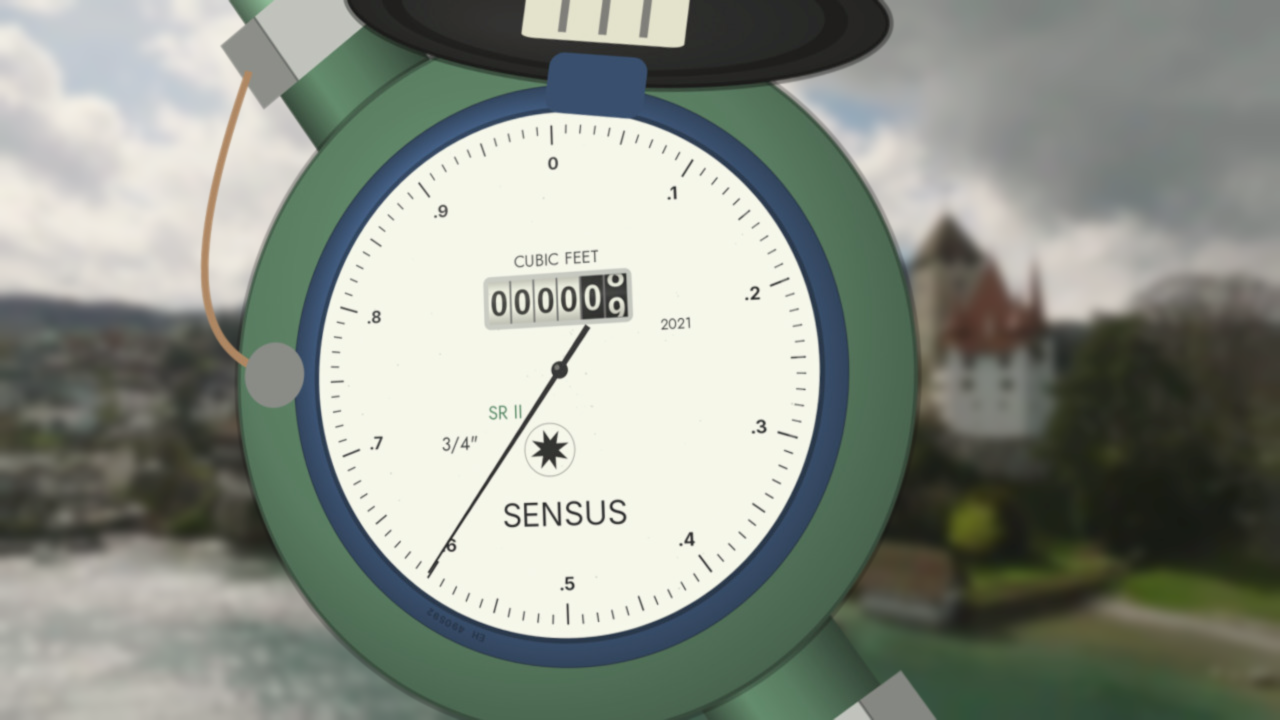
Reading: 8.60 ft³
